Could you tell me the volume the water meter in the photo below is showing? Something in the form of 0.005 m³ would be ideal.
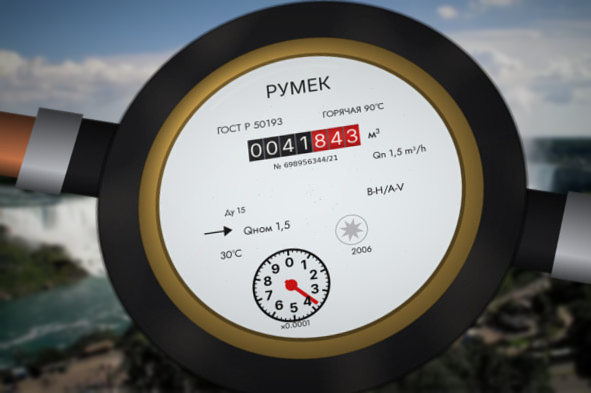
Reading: 41.8433 m³
